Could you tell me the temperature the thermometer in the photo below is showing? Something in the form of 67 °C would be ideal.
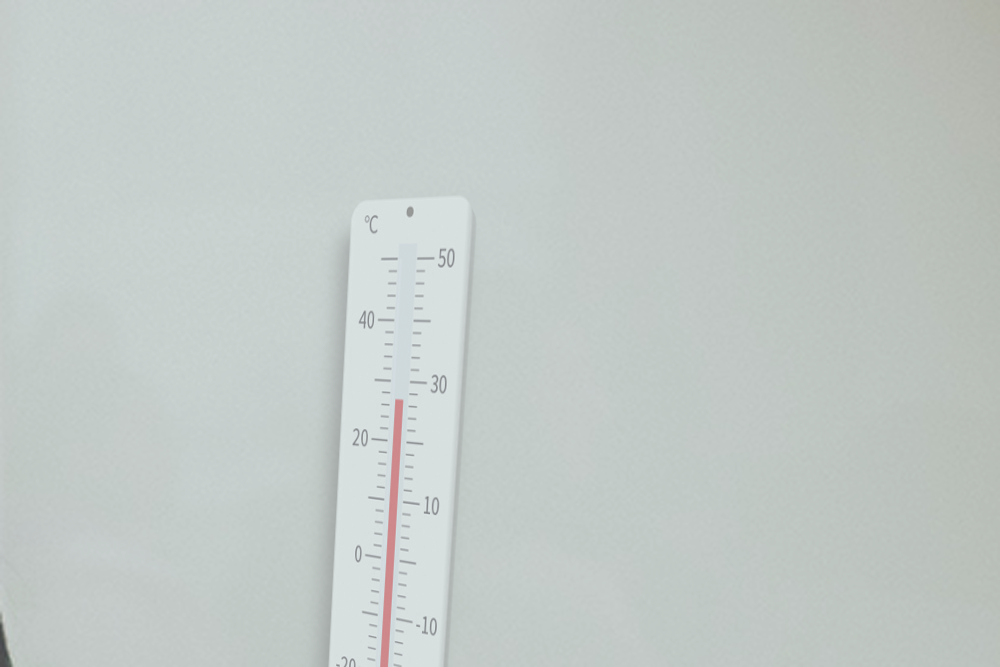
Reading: 27 °C
